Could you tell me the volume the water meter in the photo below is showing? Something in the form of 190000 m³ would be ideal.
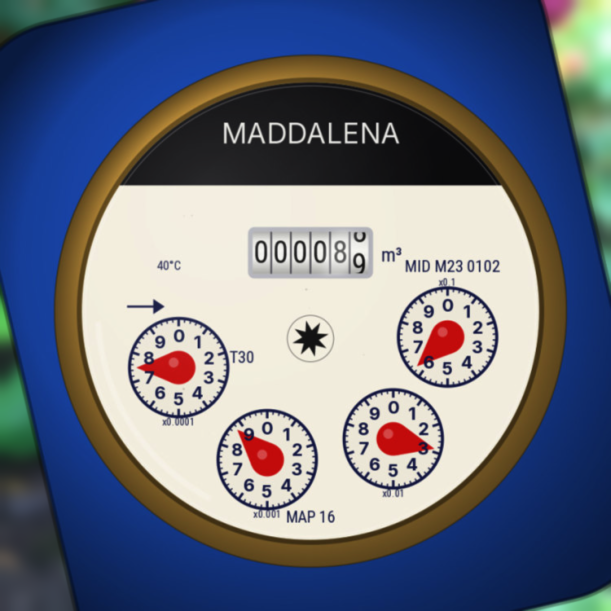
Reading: 88.6287 m³
